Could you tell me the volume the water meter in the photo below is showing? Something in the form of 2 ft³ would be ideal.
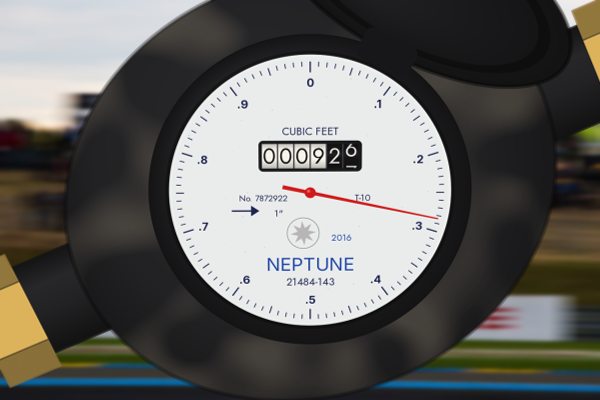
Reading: 926.28 ft³
